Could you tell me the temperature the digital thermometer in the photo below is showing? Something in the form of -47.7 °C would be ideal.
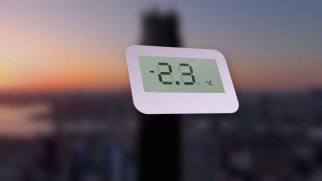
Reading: -2.3 °C
